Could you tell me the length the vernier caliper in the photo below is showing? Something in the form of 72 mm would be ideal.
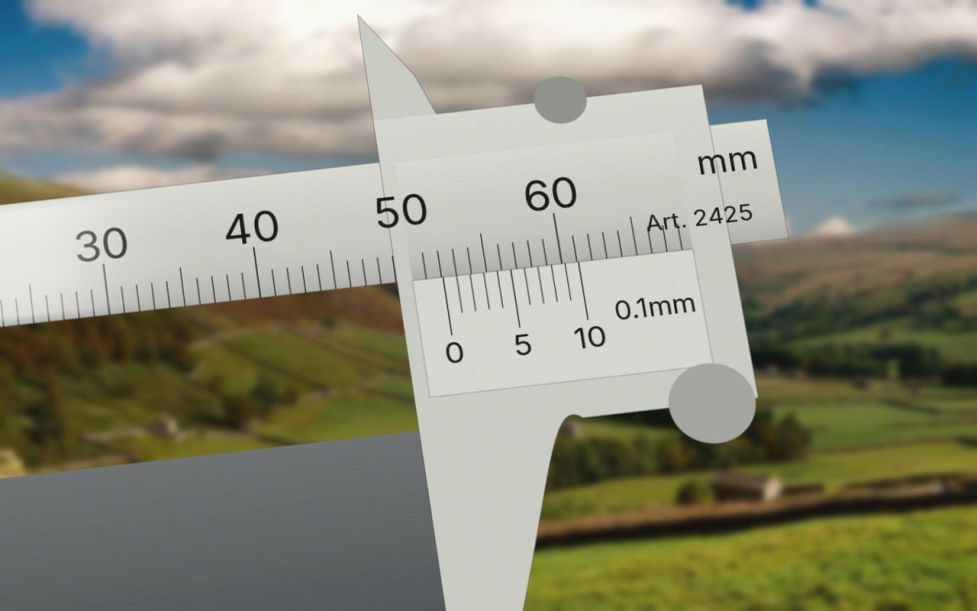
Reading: 52.1 mm
